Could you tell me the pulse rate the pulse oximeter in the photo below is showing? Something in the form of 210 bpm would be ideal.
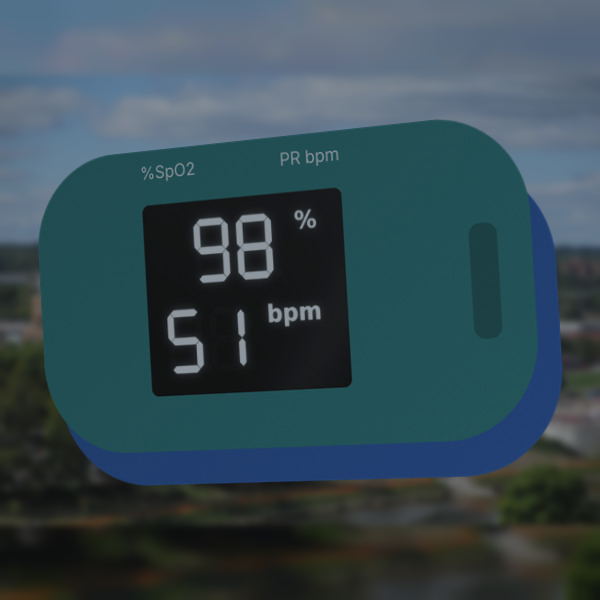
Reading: 51 bpm
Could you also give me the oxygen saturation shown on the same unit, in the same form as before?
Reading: 98 %
